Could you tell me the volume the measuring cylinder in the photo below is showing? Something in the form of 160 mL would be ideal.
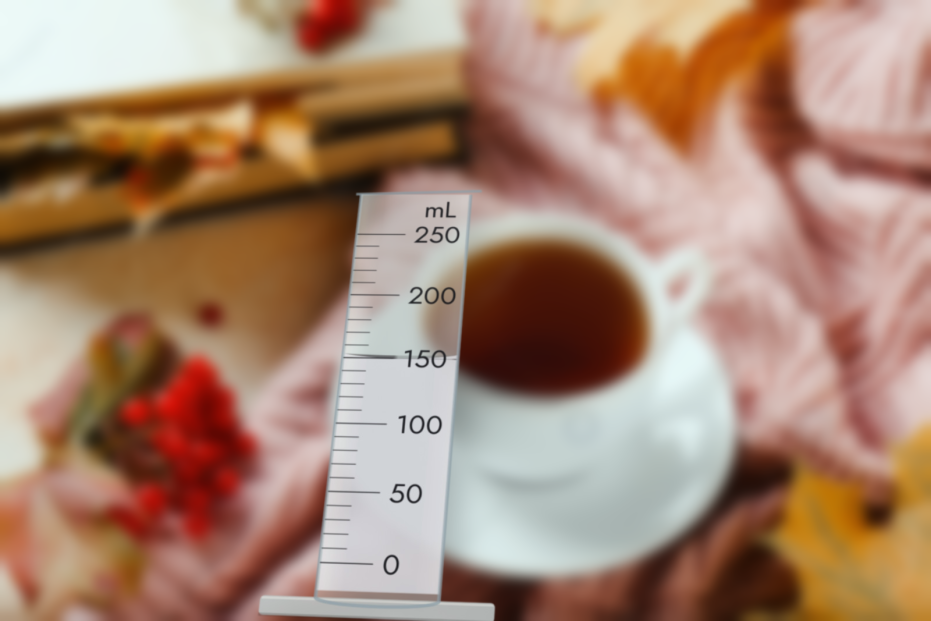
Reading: 150 mL
